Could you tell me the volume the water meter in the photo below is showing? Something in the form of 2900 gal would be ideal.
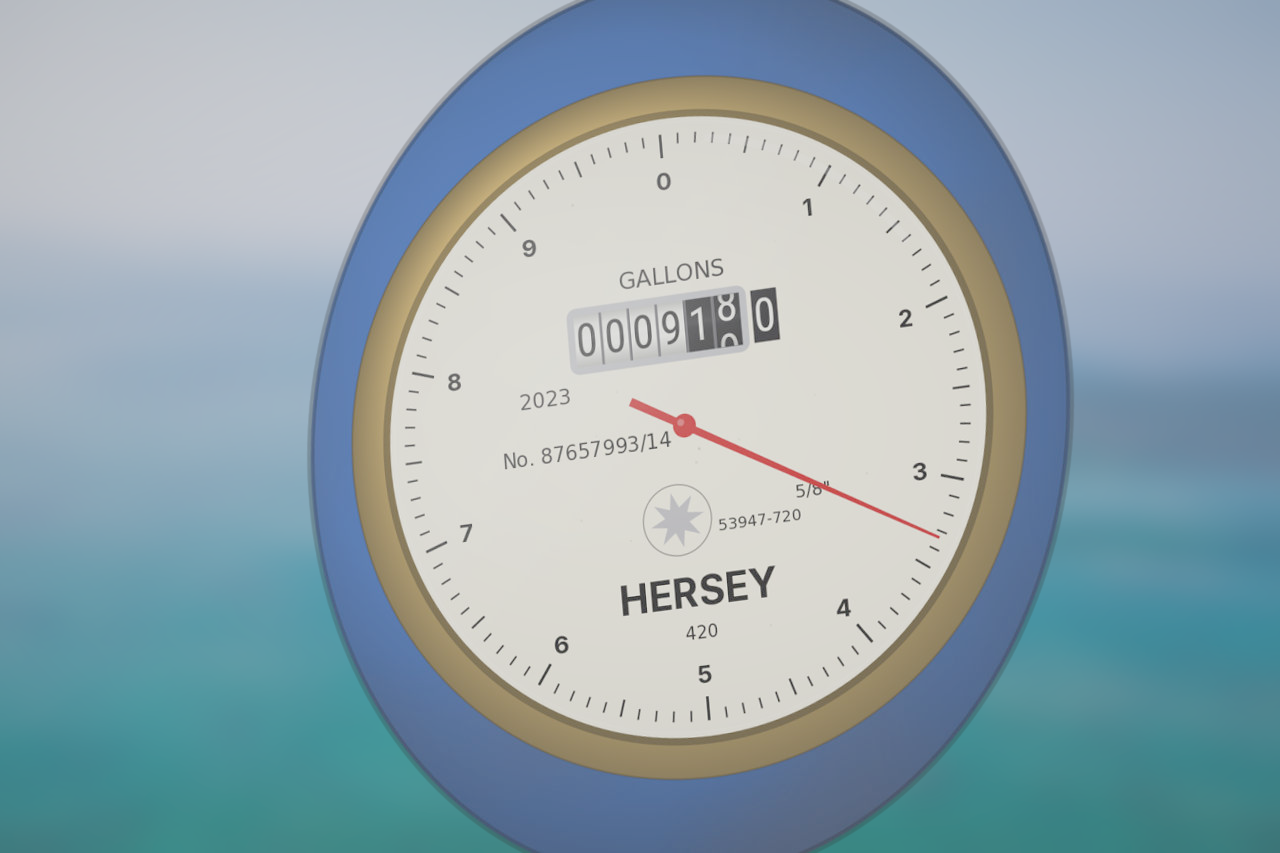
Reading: 9183.3 gal
